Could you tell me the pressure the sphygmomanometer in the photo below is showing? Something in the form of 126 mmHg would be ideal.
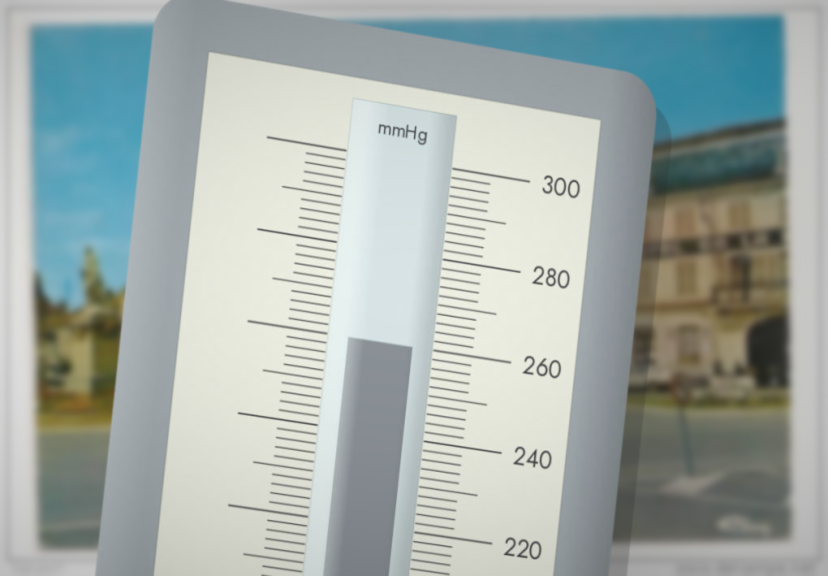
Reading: 260 mmHg
